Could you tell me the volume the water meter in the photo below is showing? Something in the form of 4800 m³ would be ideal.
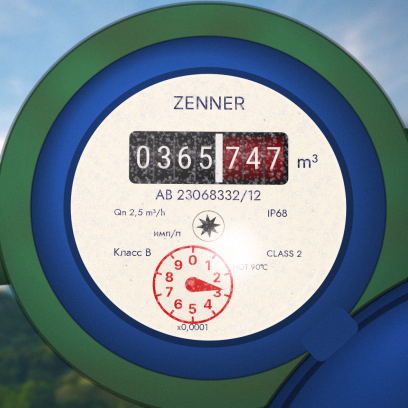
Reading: 365.7472 m³
